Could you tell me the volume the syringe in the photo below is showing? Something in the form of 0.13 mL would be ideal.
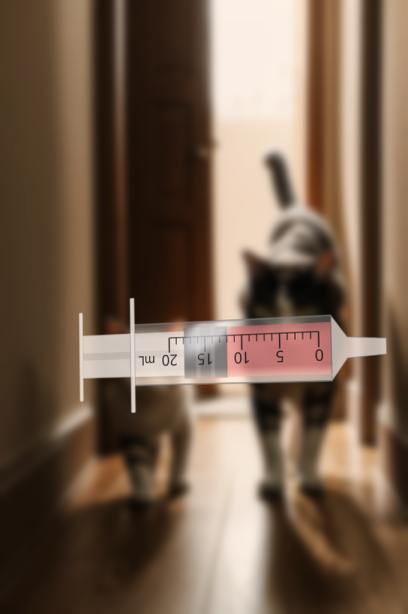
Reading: 12 mL
